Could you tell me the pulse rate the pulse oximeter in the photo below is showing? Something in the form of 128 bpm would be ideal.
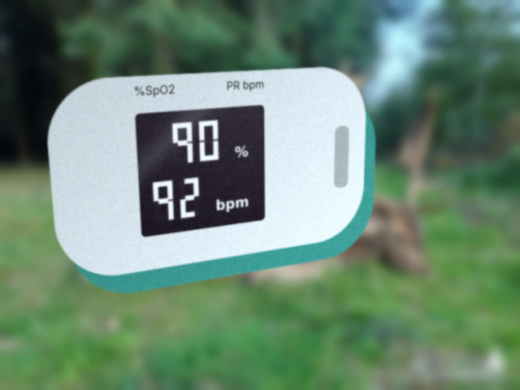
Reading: 92 bpm
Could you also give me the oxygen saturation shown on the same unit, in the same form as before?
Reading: 90 %
